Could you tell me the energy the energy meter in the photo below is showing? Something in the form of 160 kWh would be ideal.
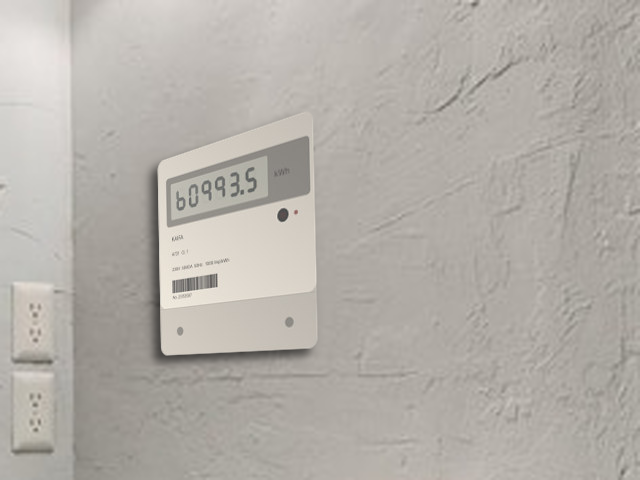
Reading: 60993.5 kWh
